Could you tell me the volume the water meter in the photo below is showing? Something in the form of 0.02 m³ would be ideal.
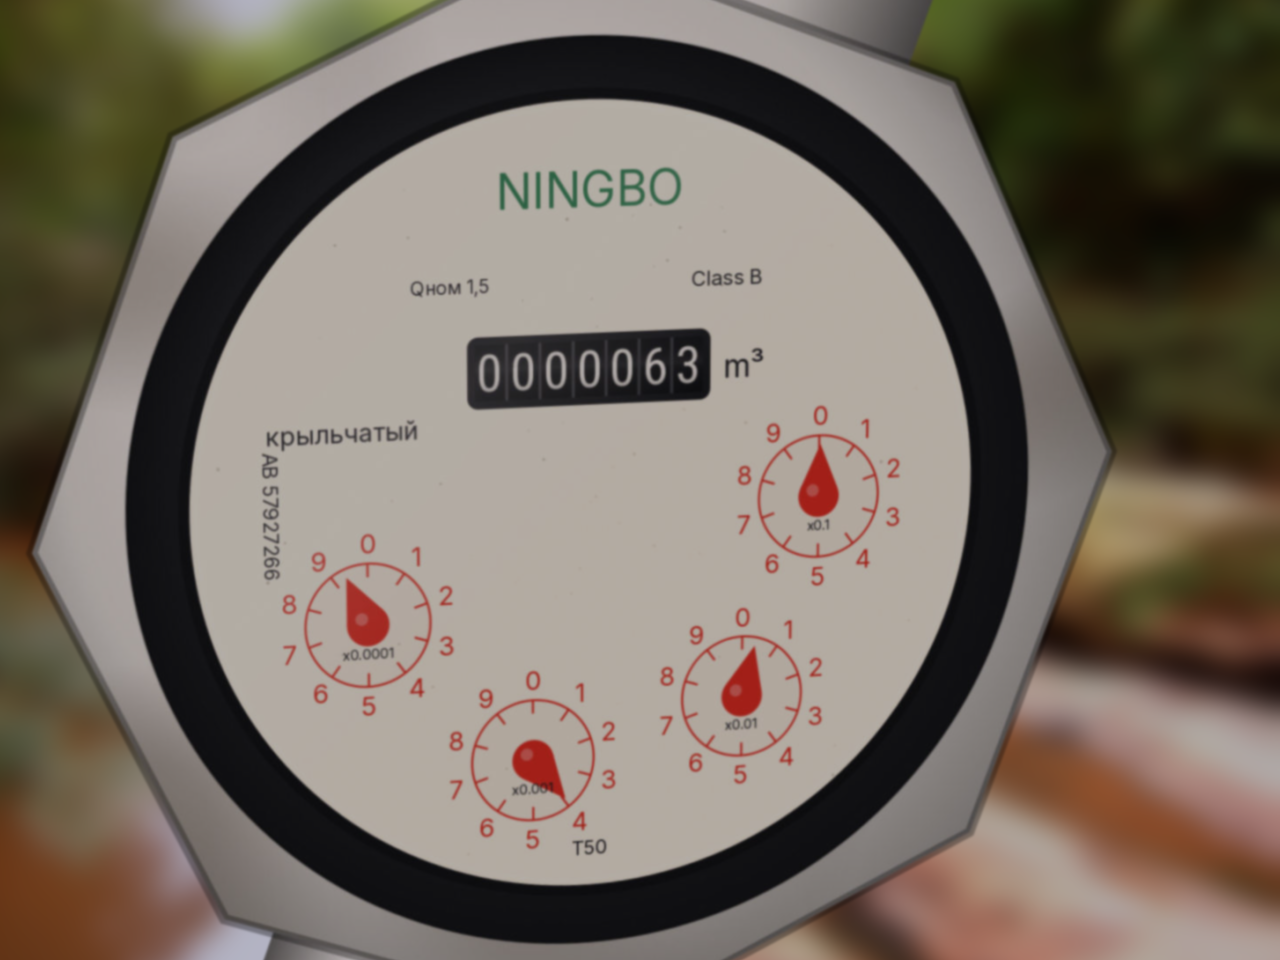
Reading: 63.0039 m³
